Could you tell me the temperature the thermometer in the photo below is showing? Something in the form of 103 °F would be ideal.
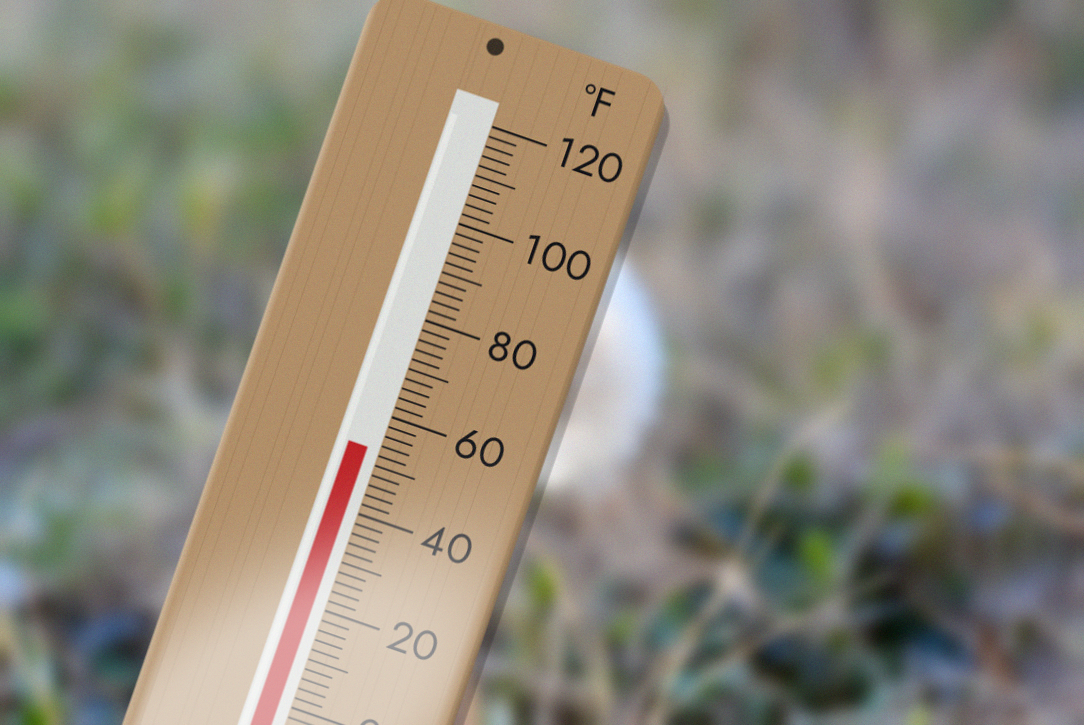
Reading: 53 °F
